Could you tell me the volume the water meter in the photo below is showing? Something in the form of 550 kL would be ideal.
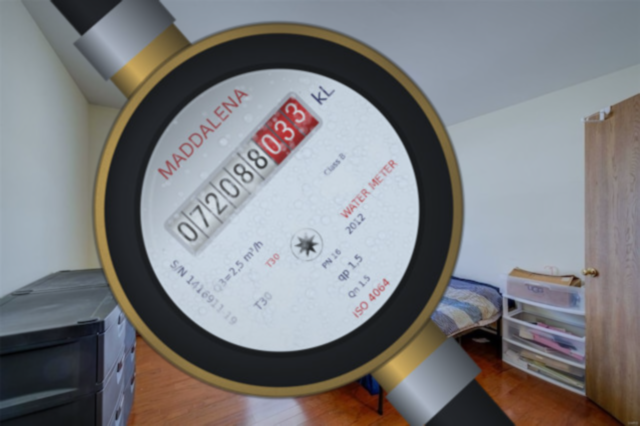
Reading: 72088.033 kL
